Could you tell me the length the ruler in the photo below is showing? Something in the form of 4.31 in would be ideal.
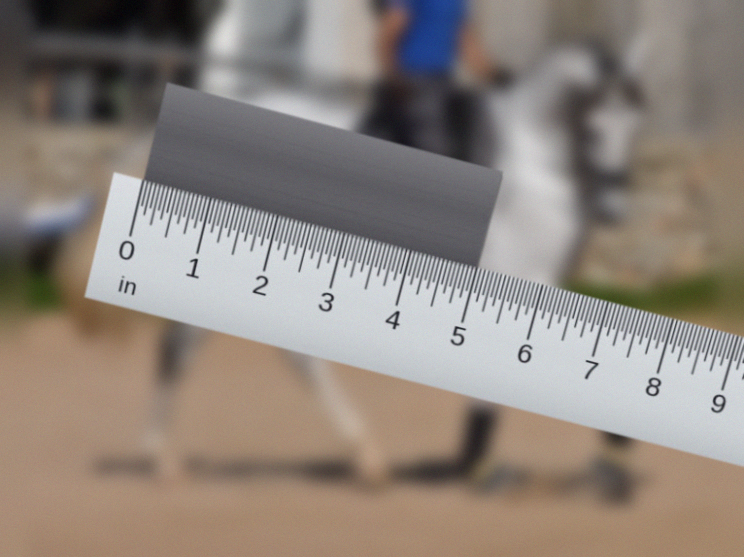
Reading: 5 in
